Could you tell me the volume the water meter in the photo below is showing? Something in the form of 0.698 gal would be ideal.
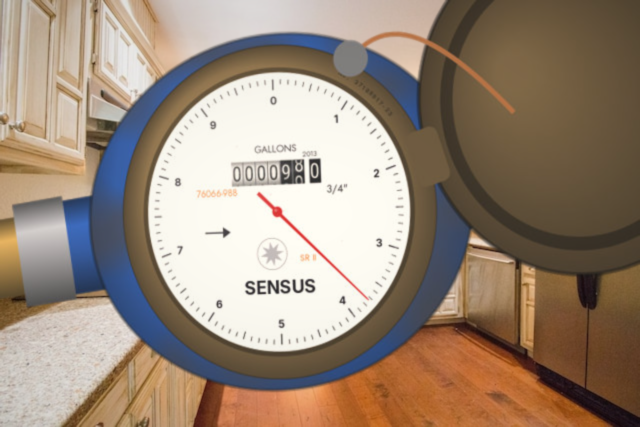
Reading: 983.7 gal
